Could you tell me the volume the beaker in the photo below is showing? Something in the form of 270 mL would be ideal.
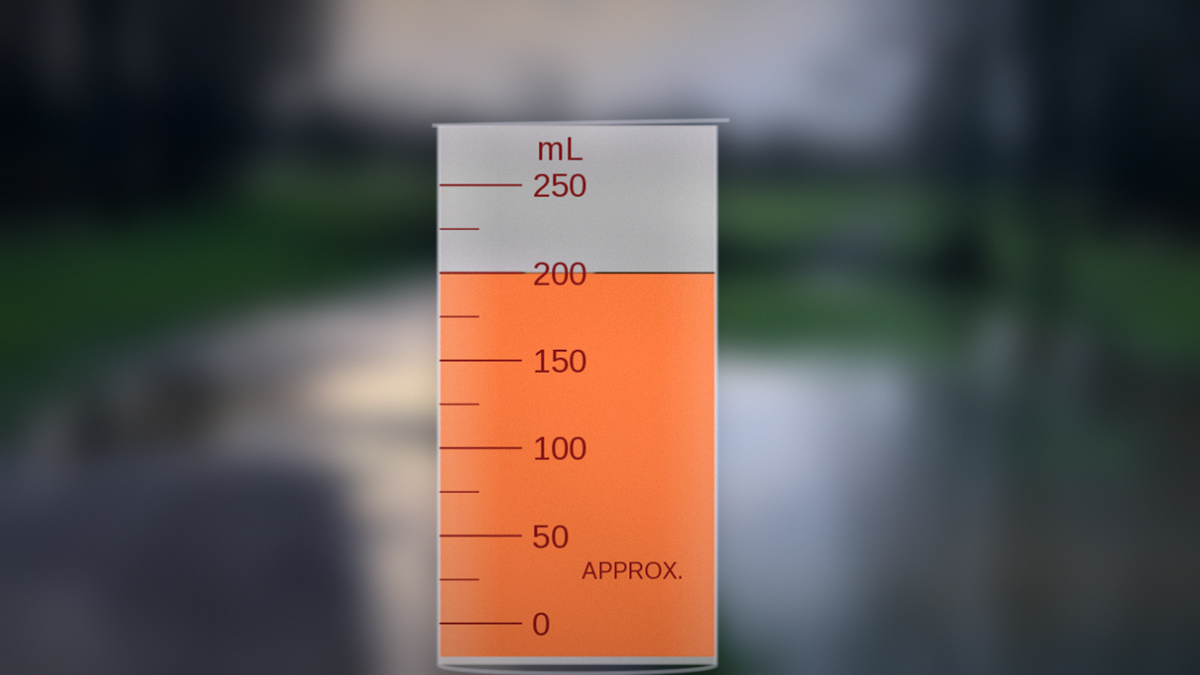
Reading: 200 mL
